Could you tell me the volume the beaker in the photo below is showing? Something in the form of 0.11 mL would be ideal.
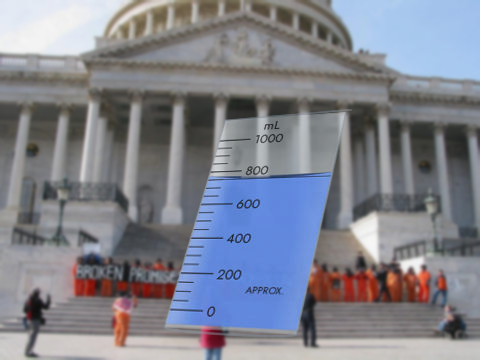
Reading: 750 mL
